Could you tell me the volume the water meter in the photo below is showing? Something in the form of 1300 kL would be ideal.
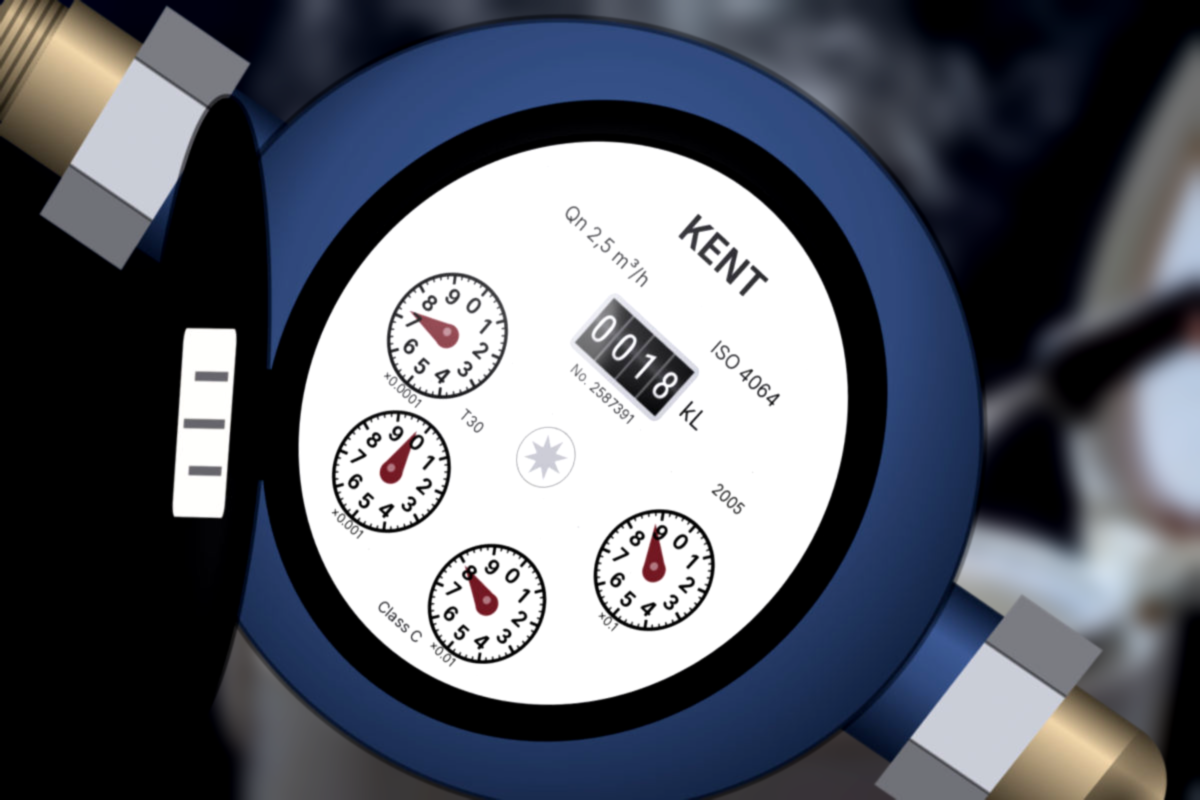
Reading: 18.8797 kL
